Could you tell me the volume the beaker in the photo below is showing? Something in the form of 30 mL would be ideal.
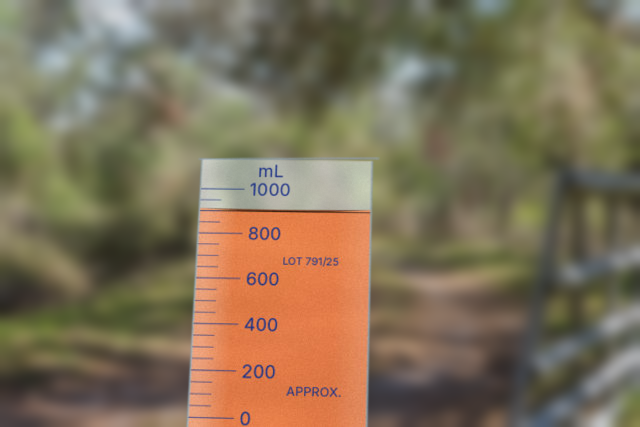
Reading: 900 mL
